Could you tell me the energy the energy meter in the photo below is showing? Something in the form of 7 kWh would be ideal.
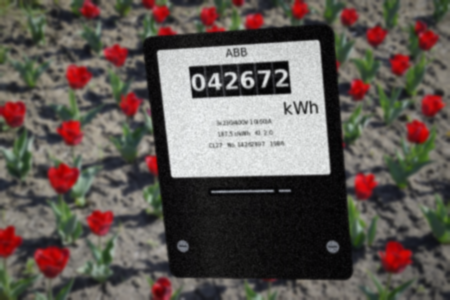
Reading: 42672 kWh
